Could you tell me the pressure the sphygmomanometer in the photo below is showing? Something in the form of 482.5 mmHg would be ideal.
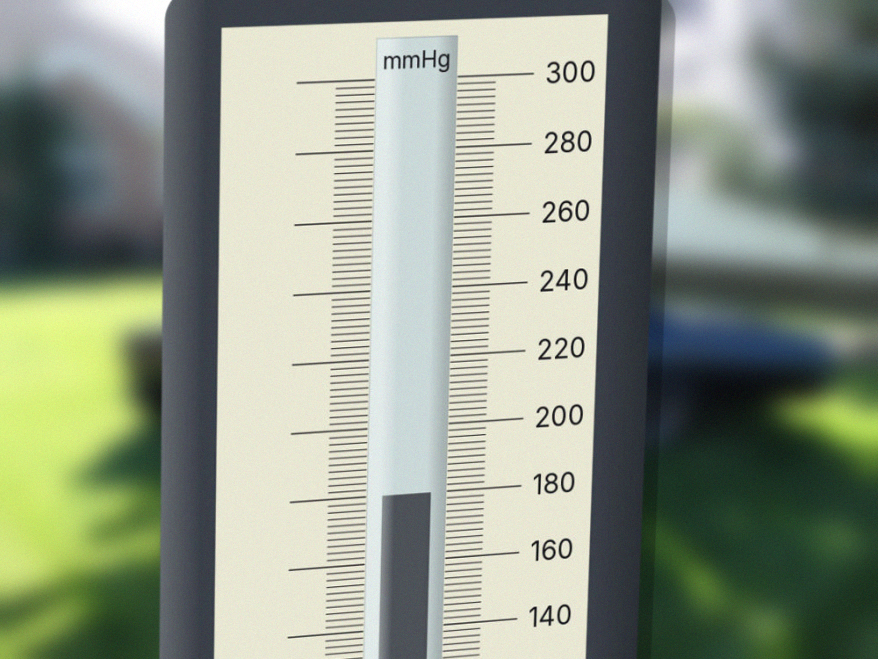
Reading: 180 mmHg
